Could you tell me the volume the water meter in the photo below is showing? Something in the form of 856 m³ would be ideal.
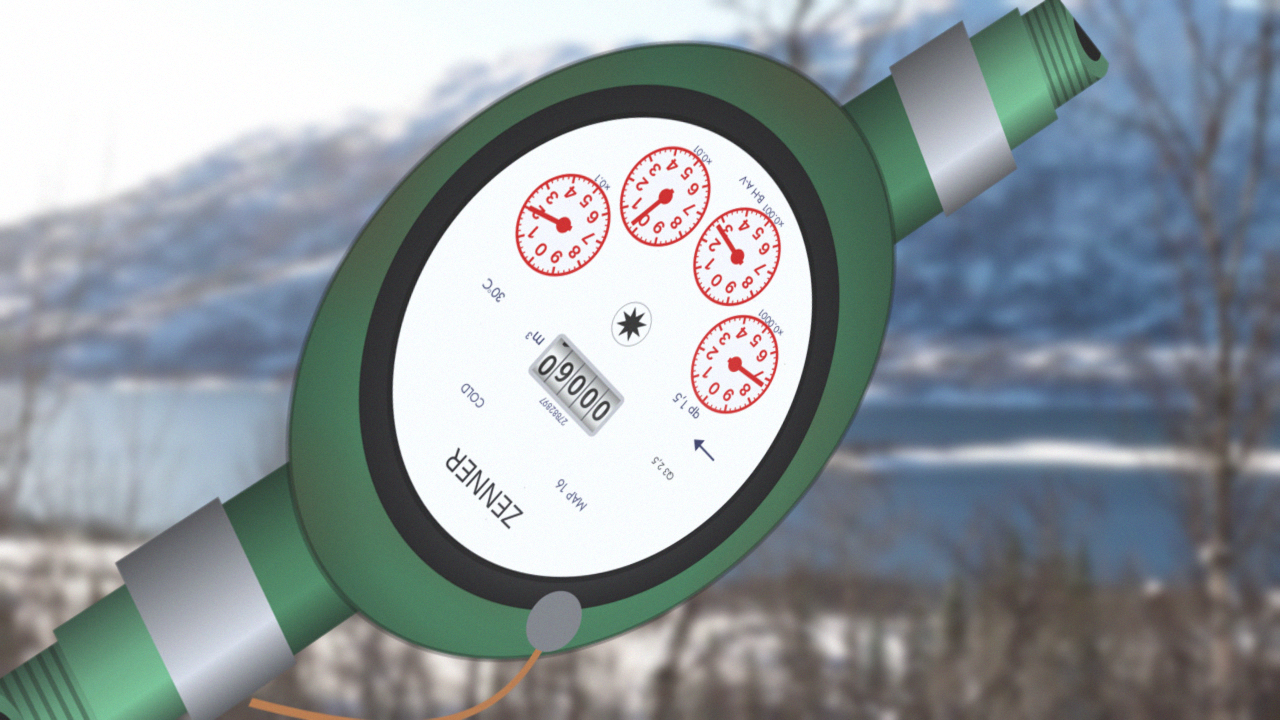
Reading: 60.2027 m³
